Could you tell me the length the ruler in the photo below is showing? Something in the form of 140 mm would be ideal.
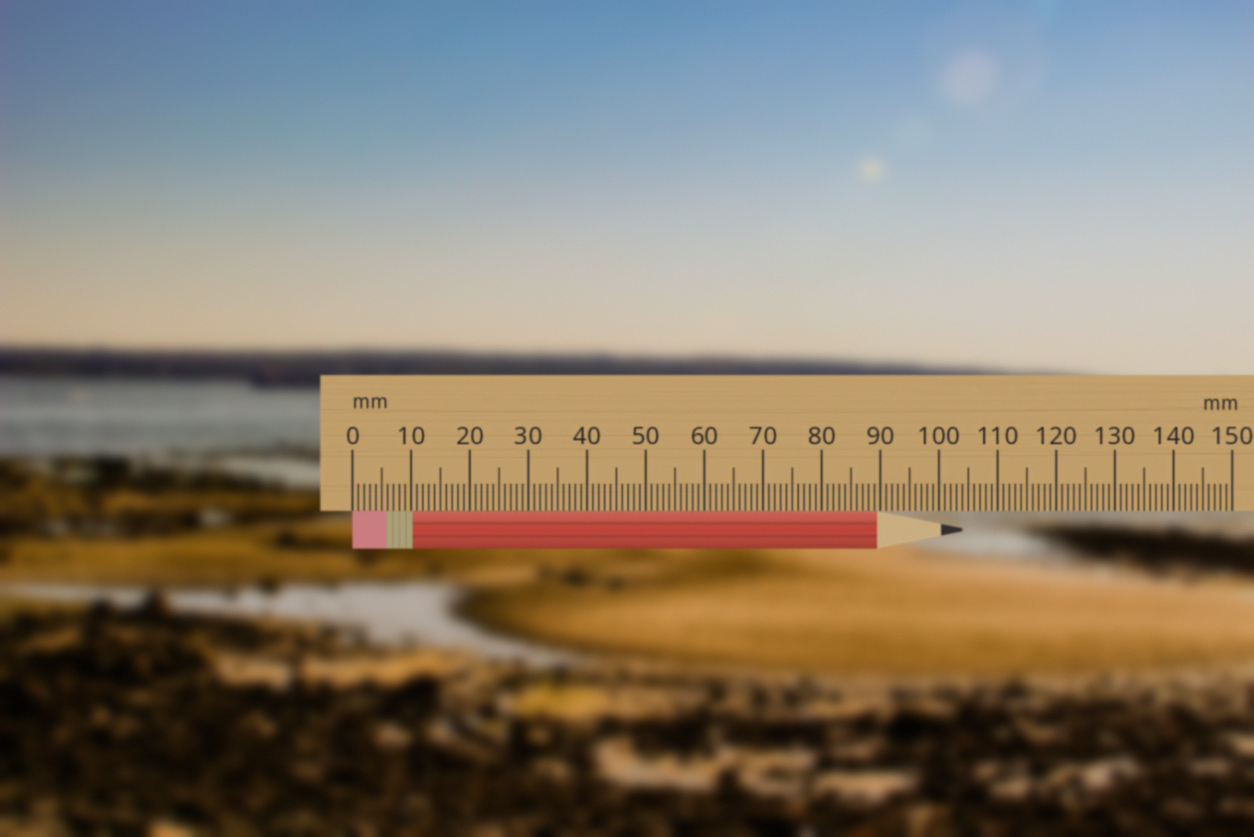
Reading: 104 mm
